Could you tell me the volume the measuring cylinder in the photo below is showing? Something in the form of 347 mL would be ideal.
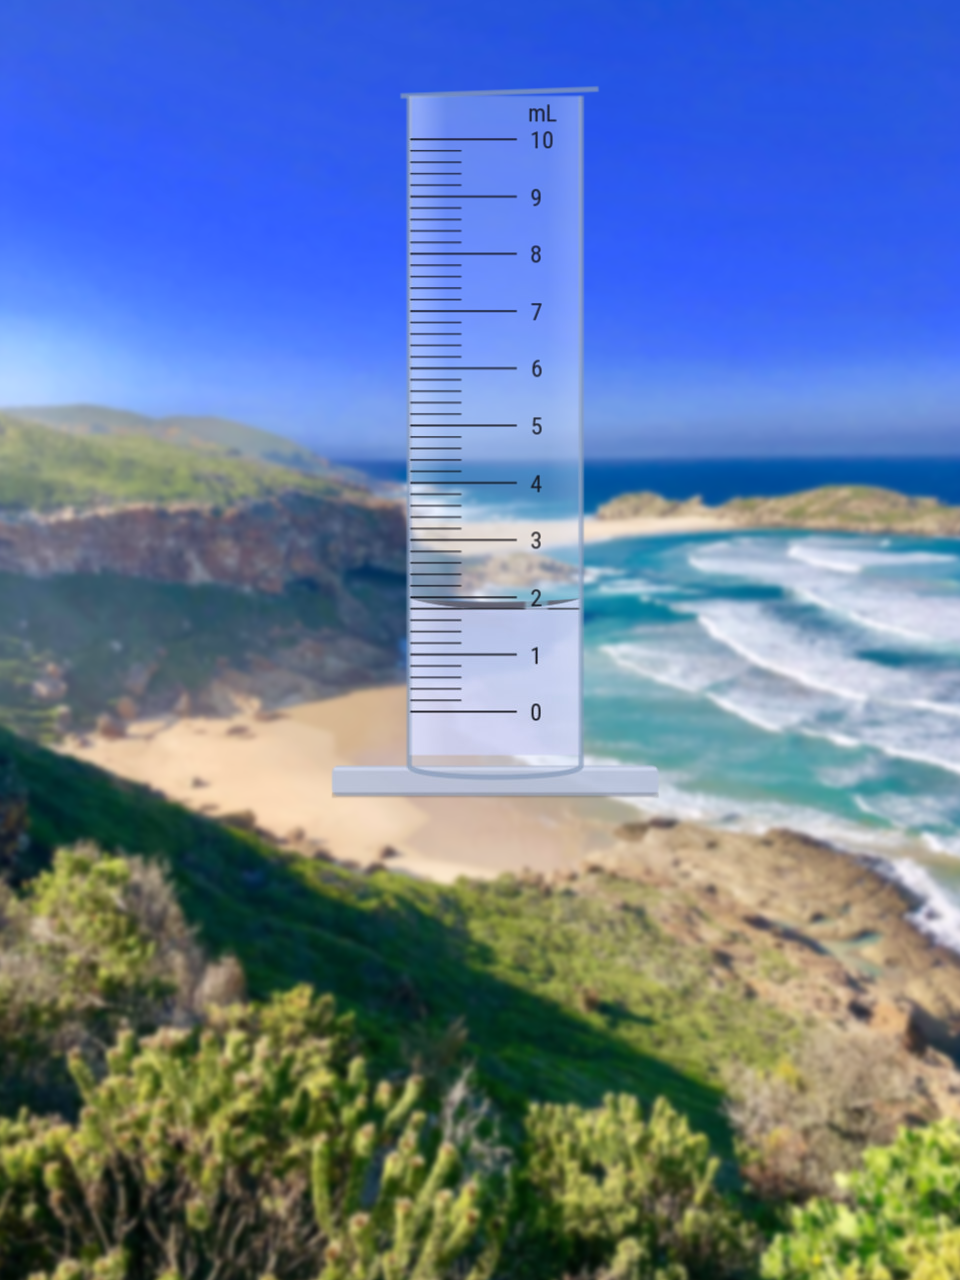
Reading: 1.8 mL
